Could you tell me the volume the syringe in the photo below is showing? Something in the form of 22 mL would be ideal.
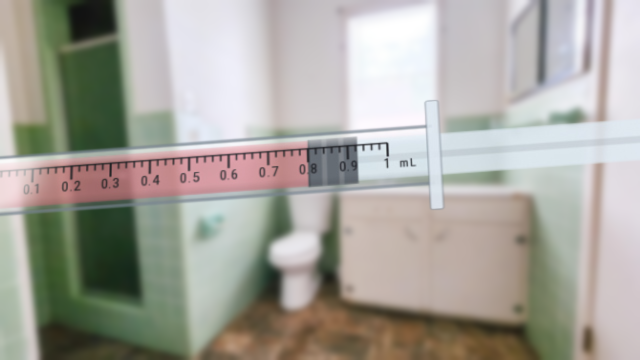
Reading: 0.8 mL
